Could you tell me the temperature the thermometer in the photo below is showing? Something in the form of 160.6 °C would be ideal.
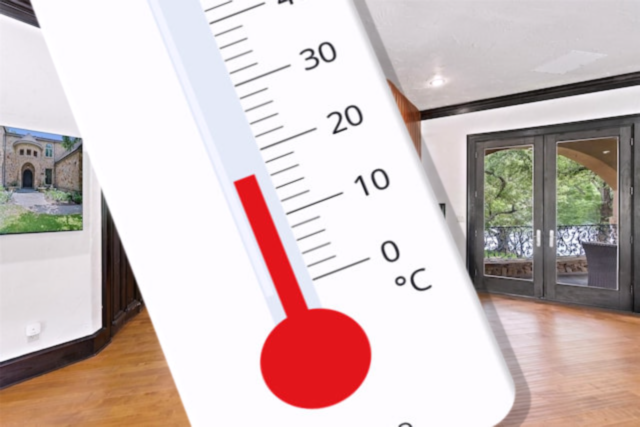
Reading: 17 °C
